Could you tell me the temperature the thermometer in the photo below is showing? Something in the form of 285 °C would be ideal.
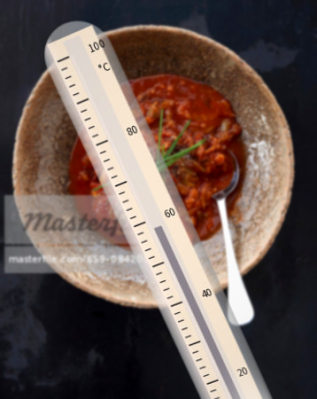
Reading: 58 °C
